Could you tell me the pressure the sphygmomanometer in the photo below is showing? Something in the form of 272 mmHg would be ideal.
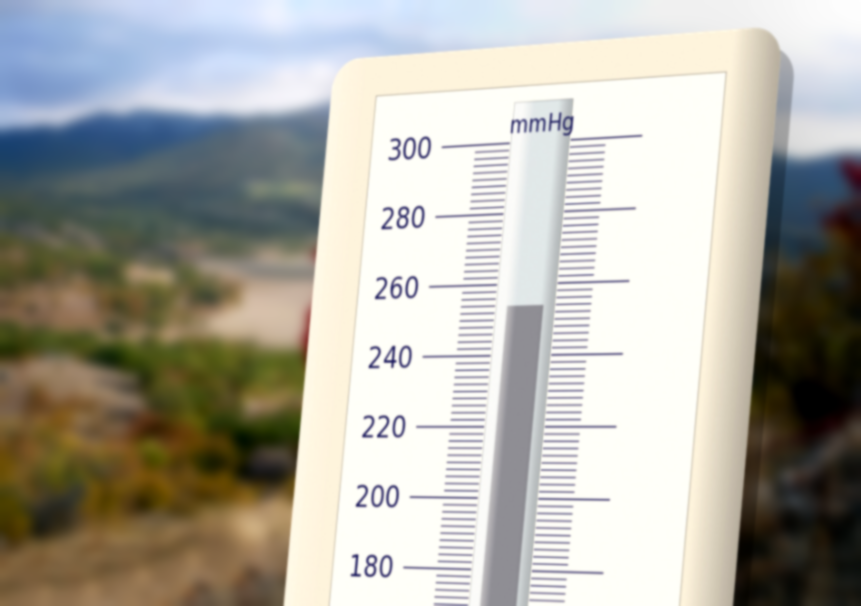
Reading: 254 mmHg
